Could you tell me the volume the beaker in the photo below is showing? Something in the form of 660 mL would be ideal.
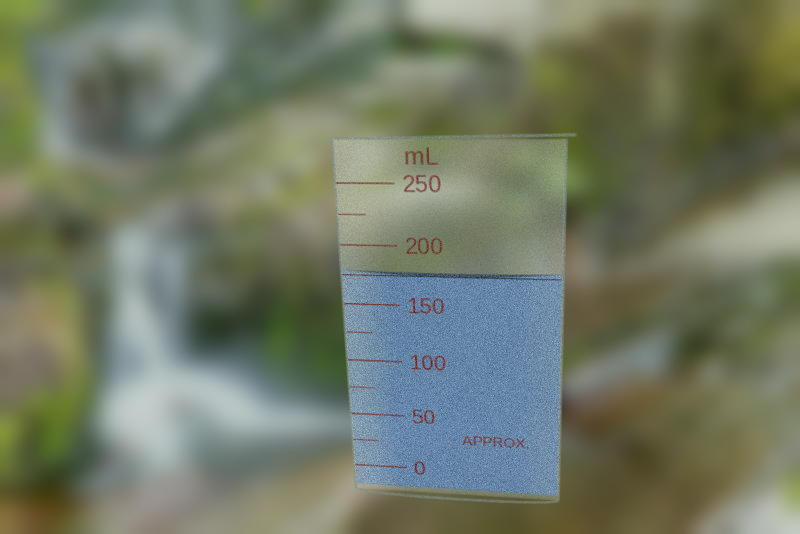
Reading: 175 mL
